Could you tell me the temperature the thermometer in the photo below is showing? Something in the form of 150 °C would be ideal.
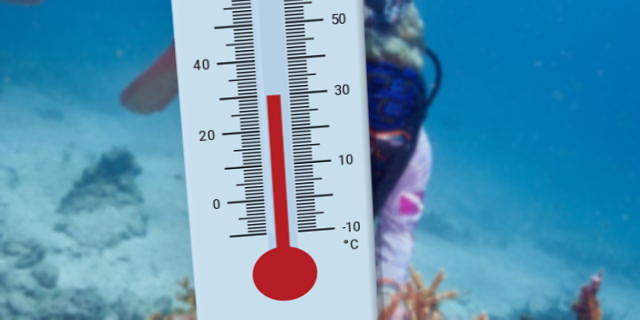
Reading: 30 °C
